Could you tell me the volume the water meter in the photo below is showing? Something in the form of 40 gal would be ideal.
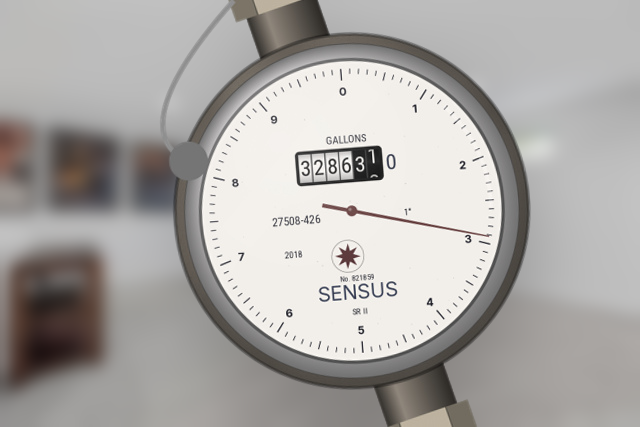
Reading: 3286312.9 gal
